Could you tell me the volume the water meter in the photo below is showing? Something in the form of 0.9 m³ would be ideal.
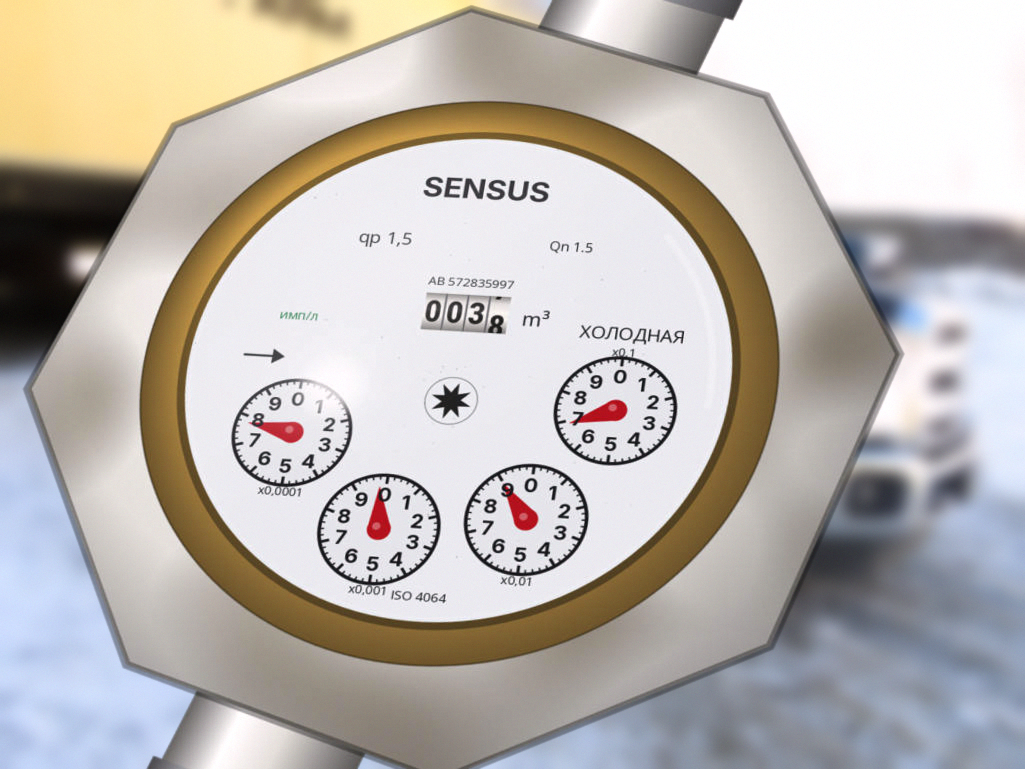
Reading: 37.6897 m³
